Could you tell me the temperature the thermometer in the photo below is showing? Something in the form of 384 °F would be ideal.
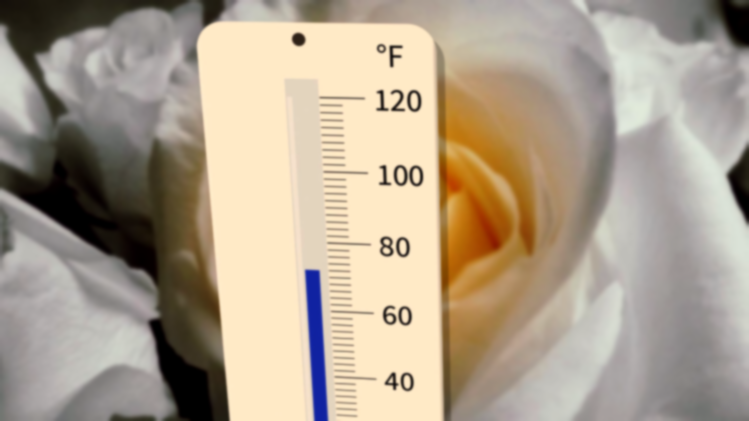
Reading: 72 °F
